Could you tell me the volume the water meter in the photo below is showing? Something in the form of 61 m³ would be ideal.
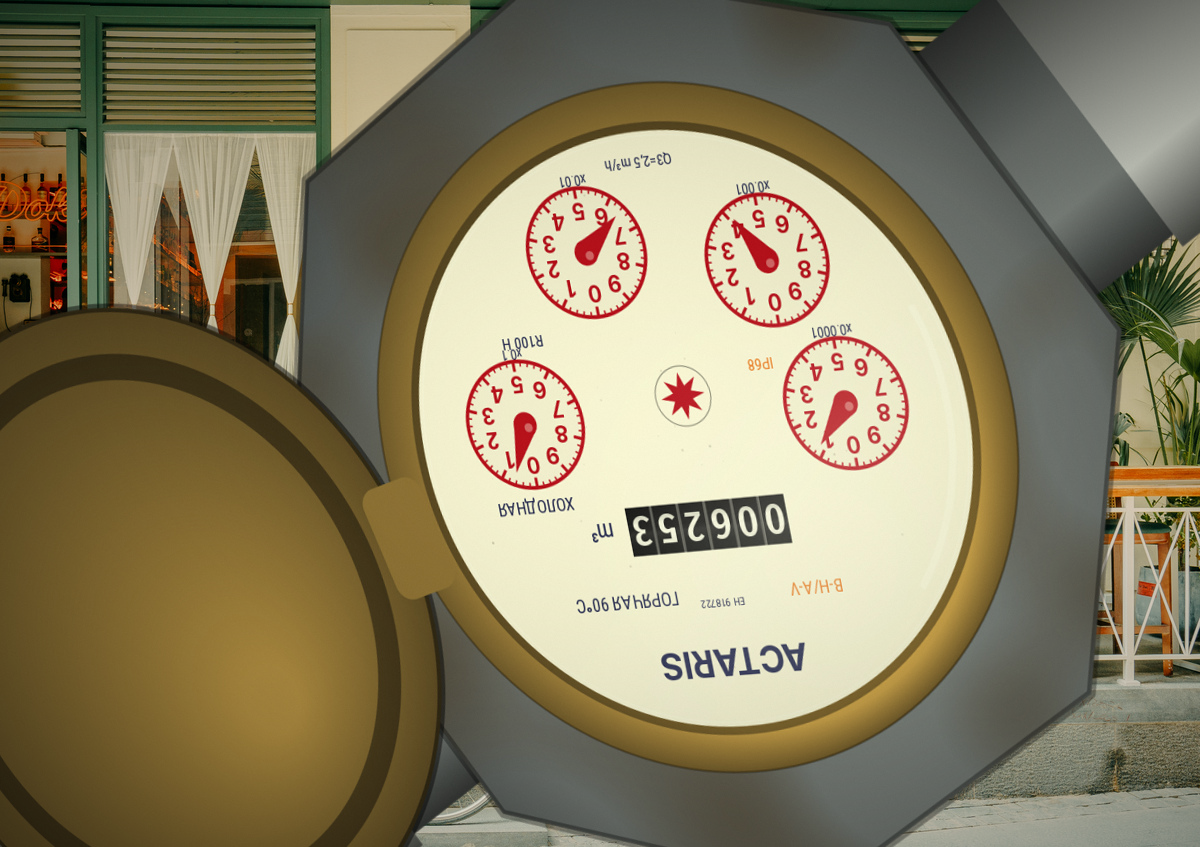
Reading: 6253.0641 m³
